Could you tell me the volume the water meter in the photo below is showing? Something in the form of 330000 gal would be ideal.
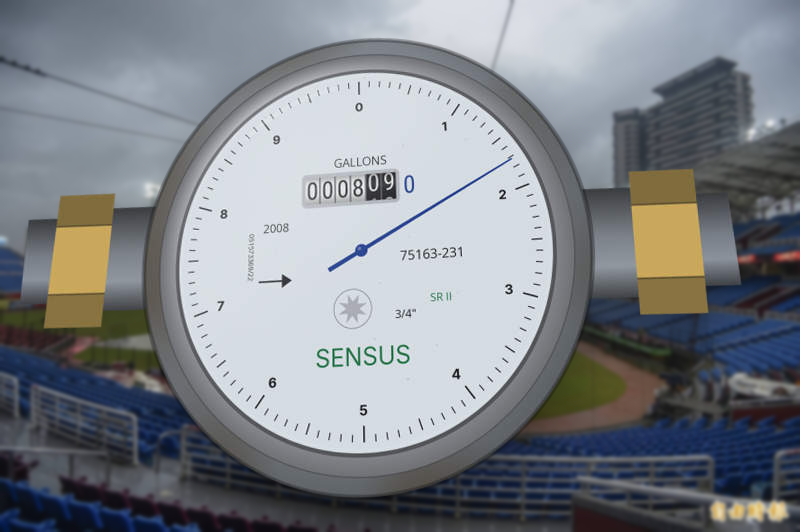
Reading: 8091.7 gal
